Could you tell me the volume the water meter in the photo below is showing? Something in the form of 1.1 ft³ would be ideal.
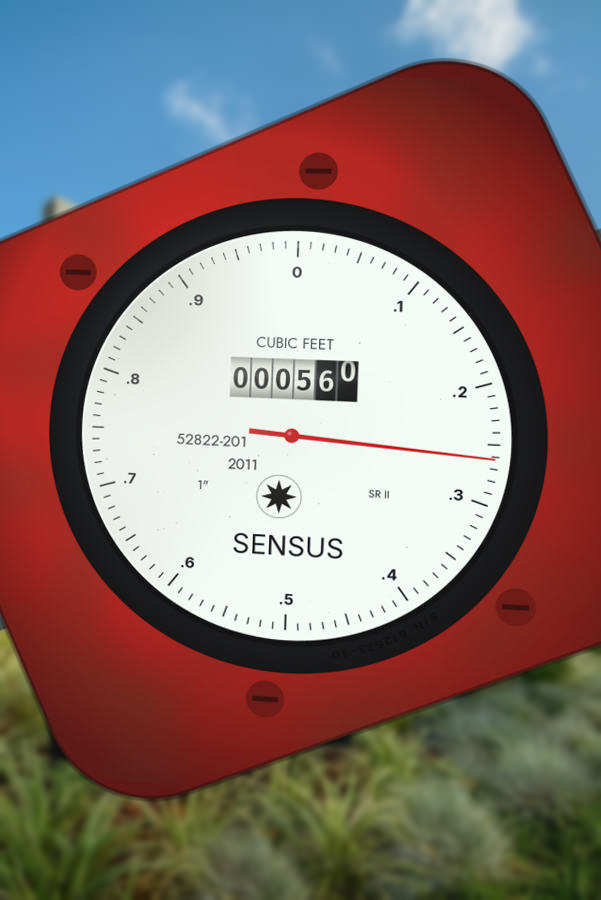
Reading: 560.26 ft³
